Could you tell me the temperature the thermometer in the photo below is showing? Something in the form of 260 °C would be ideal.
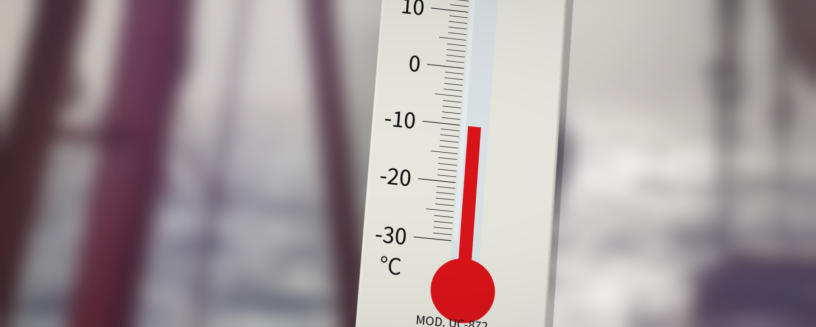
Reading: -10 °C
